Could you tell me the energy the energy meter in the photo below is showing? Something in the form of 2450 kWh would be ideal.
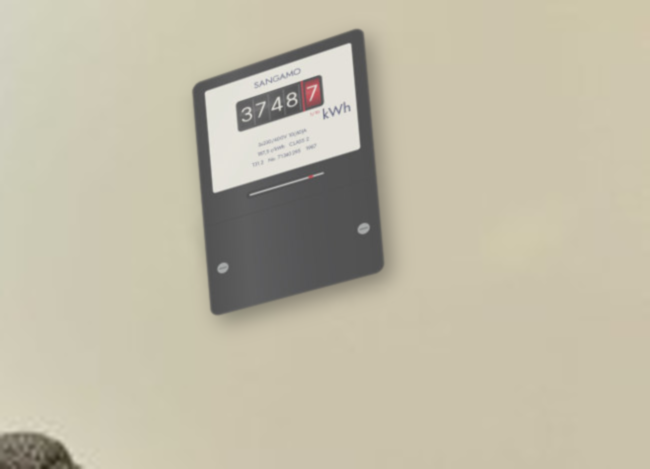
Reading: 3748.7 kWh
